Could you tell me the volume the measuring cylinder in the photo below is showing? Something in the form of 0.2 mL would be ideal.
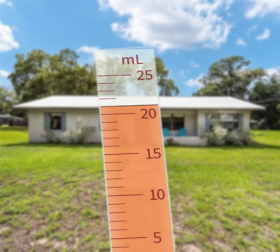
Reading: 21 mL
